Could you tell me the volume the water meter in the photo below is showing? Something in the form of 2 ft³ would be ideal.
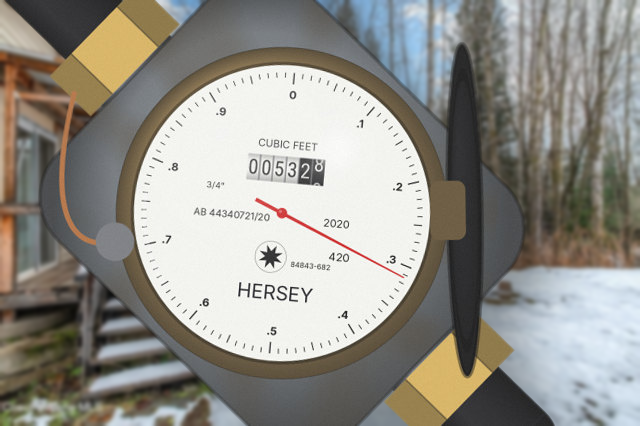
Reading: 5328.31 ft³
